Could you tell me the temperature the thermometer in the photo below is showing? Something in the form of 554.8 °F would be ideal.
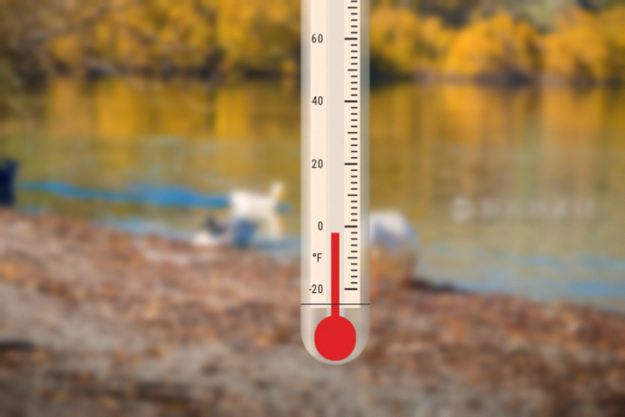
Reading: -2 °F
